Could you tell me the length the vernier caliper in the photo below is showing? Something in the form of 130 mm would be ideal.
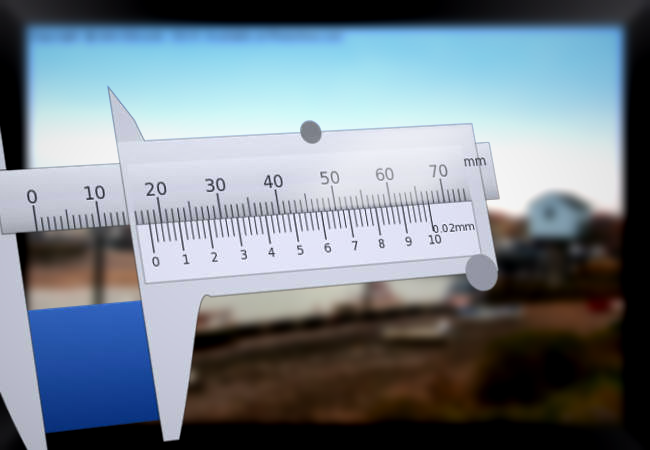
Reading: 18.0 mm
